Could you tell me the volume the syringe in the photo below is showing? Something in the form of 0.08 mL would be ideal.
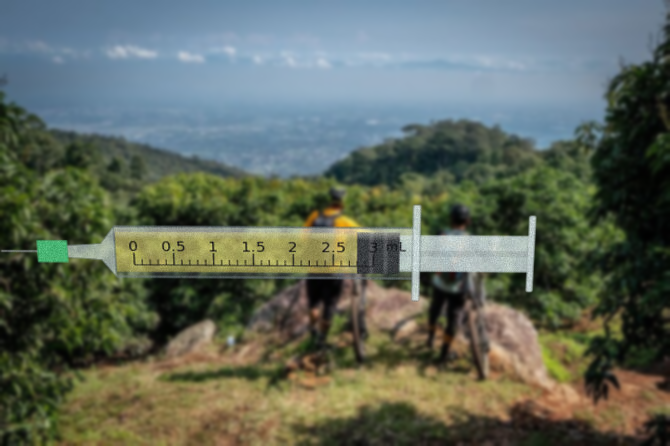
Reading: 2.8 mL
